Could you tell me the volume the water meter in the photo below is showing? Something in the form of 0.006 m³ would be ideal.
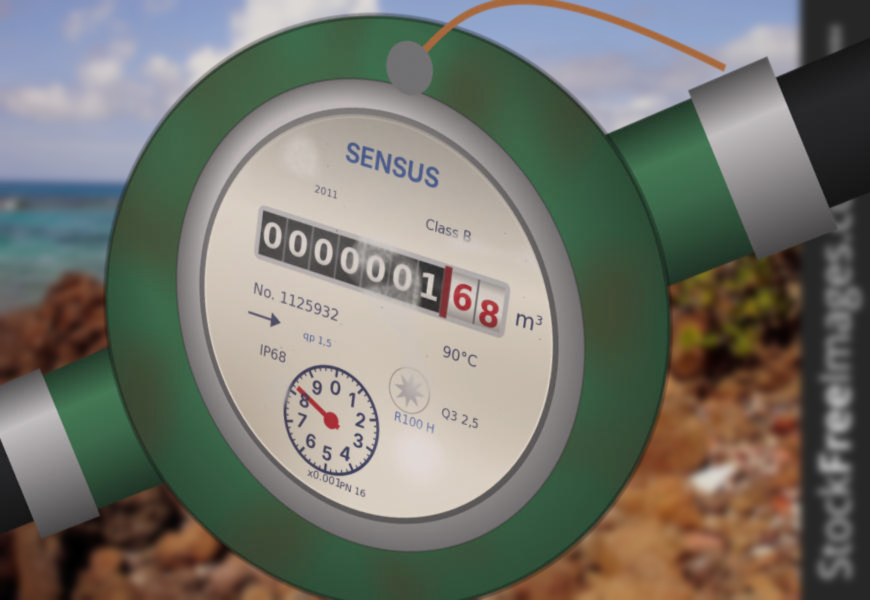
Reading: 1.678 m³
